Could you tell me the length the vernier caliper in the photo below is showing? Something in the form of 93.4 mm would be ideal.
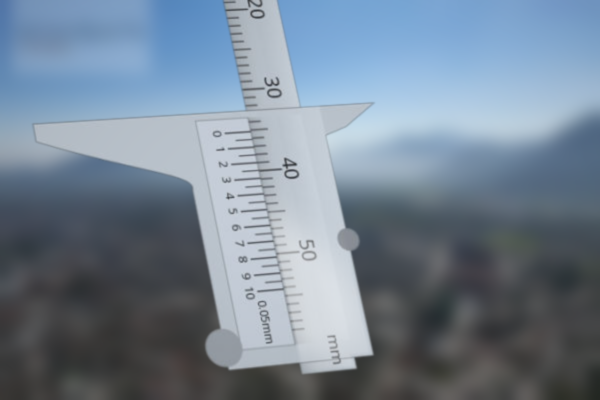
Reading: 35.2 mm
